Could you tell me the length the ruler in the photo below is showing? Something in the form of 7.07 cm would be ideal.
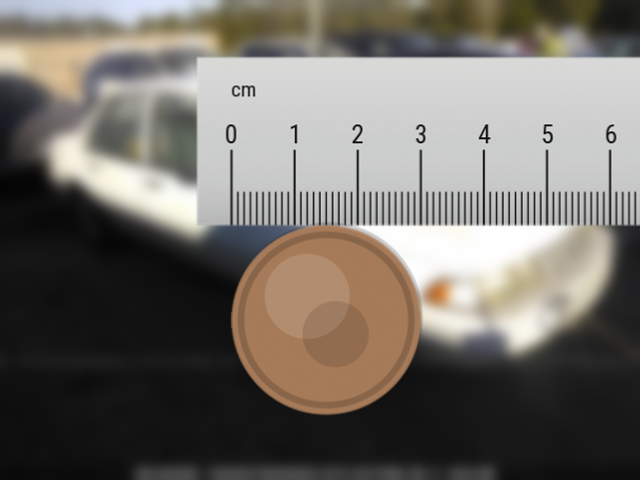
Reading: 3 cm
